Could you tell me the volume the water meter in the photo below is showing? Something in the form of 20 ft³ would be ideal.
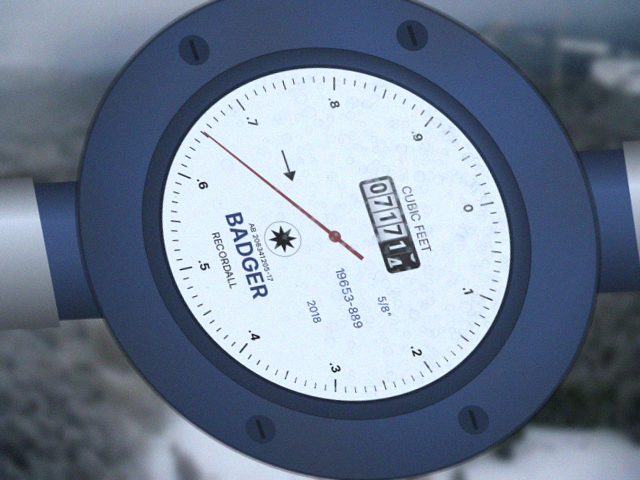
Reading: 71713.65 ft³
